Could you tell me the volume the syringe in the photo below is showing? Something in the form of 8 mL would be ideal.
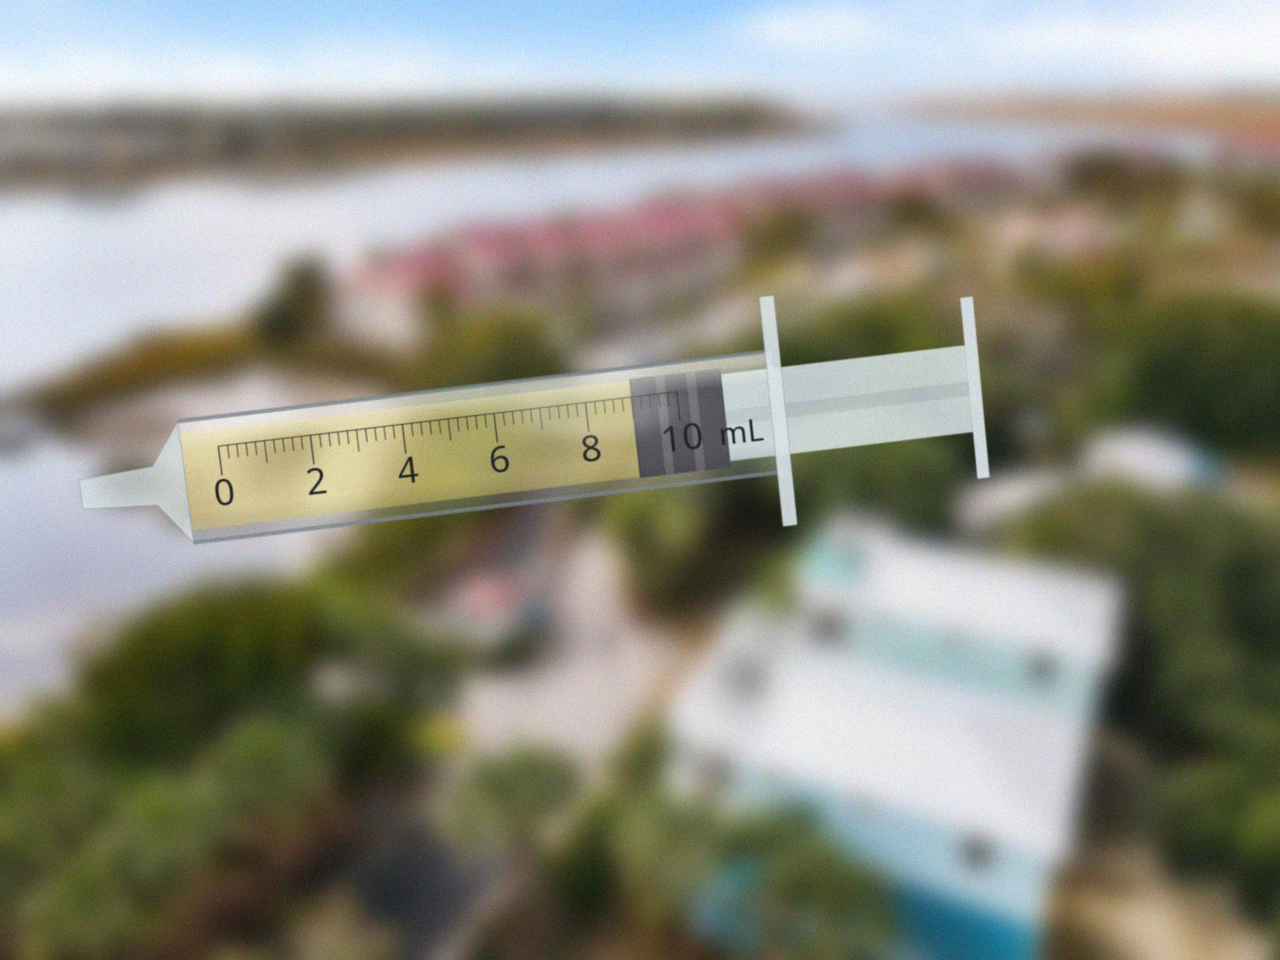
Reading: 9 mL
